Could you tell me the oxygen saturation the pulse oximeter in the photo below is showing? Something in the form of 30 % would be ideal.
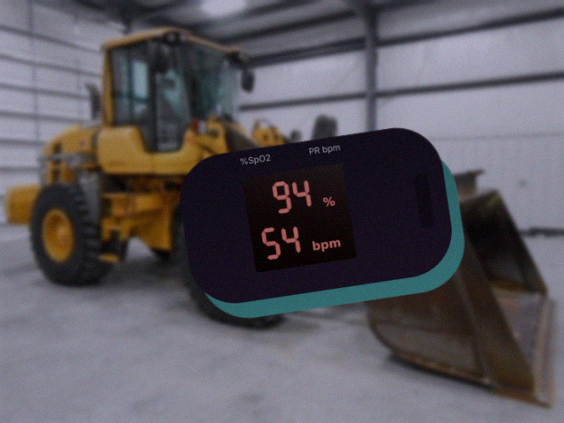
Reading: 94 %
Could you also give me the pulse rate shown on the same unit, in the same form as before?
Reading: 54 bpm
